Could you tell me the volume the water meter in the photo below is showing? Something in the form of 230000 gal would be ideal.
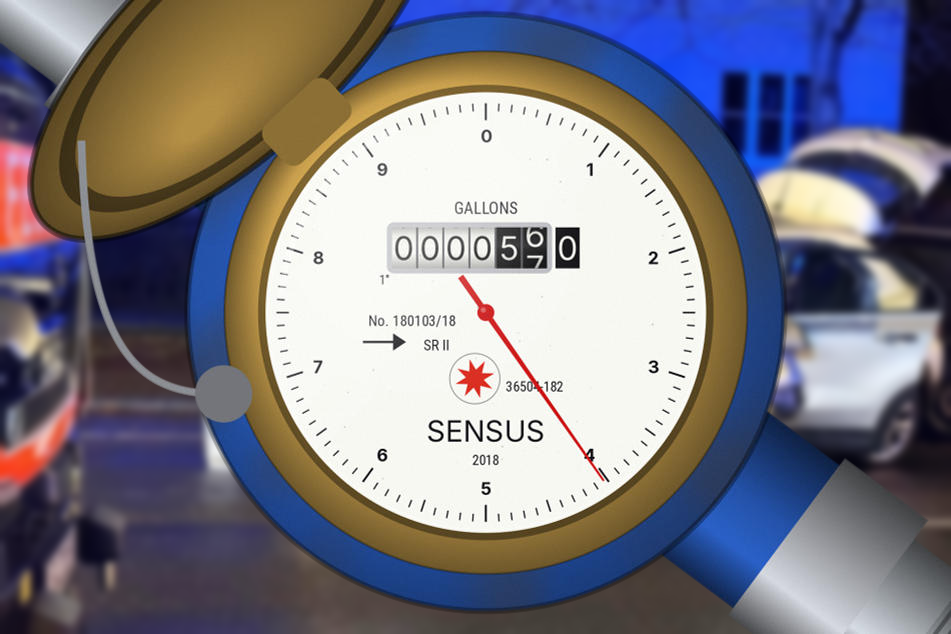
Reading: 564.0 gal
